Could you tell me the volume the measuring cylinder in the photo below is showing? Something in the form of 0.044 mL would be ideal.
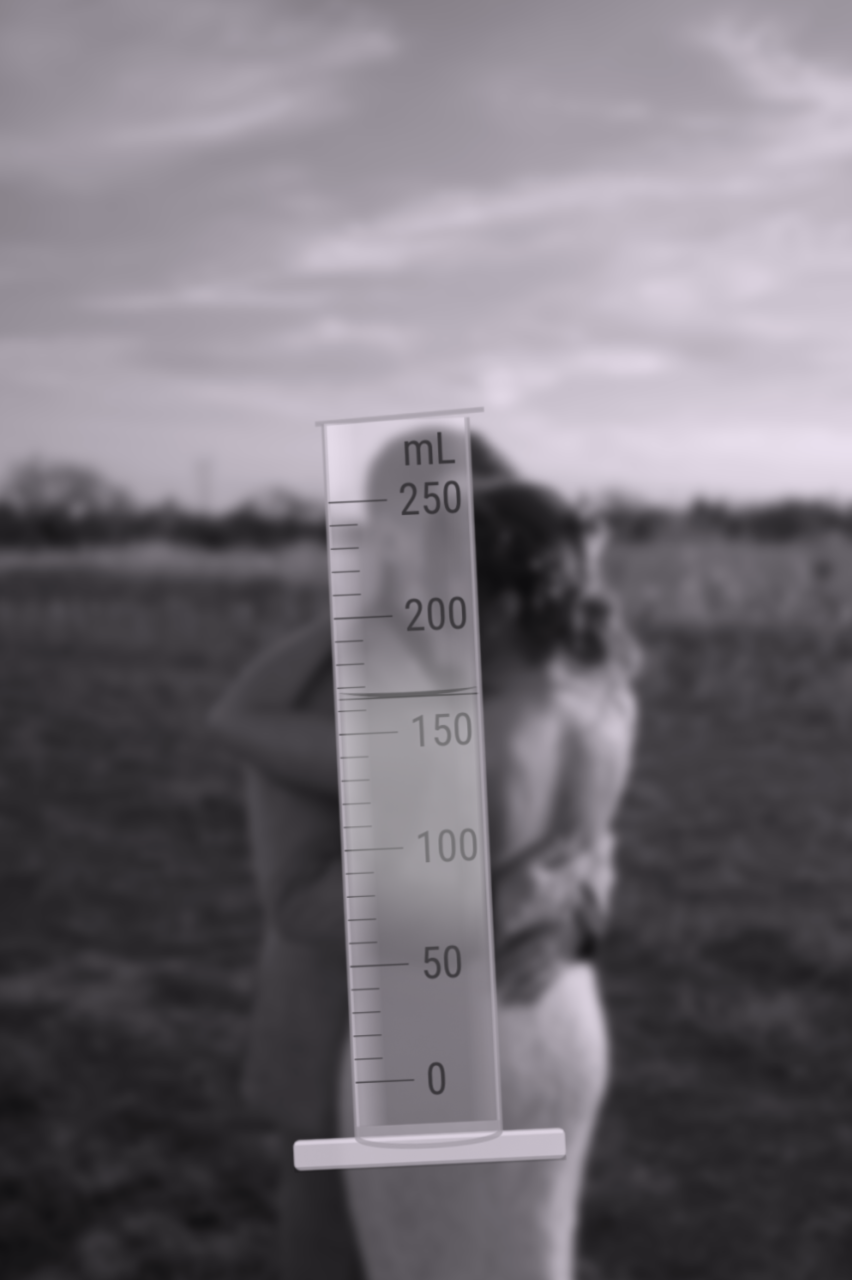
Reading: 165 mL
